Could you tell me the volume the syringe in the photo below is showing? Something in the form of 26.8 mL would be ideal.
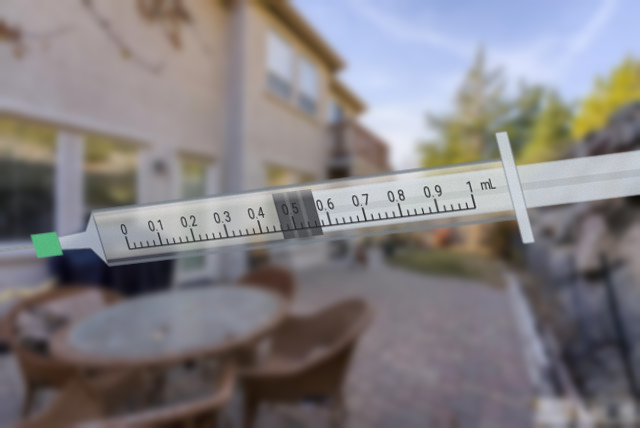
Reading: 0.46 mL
